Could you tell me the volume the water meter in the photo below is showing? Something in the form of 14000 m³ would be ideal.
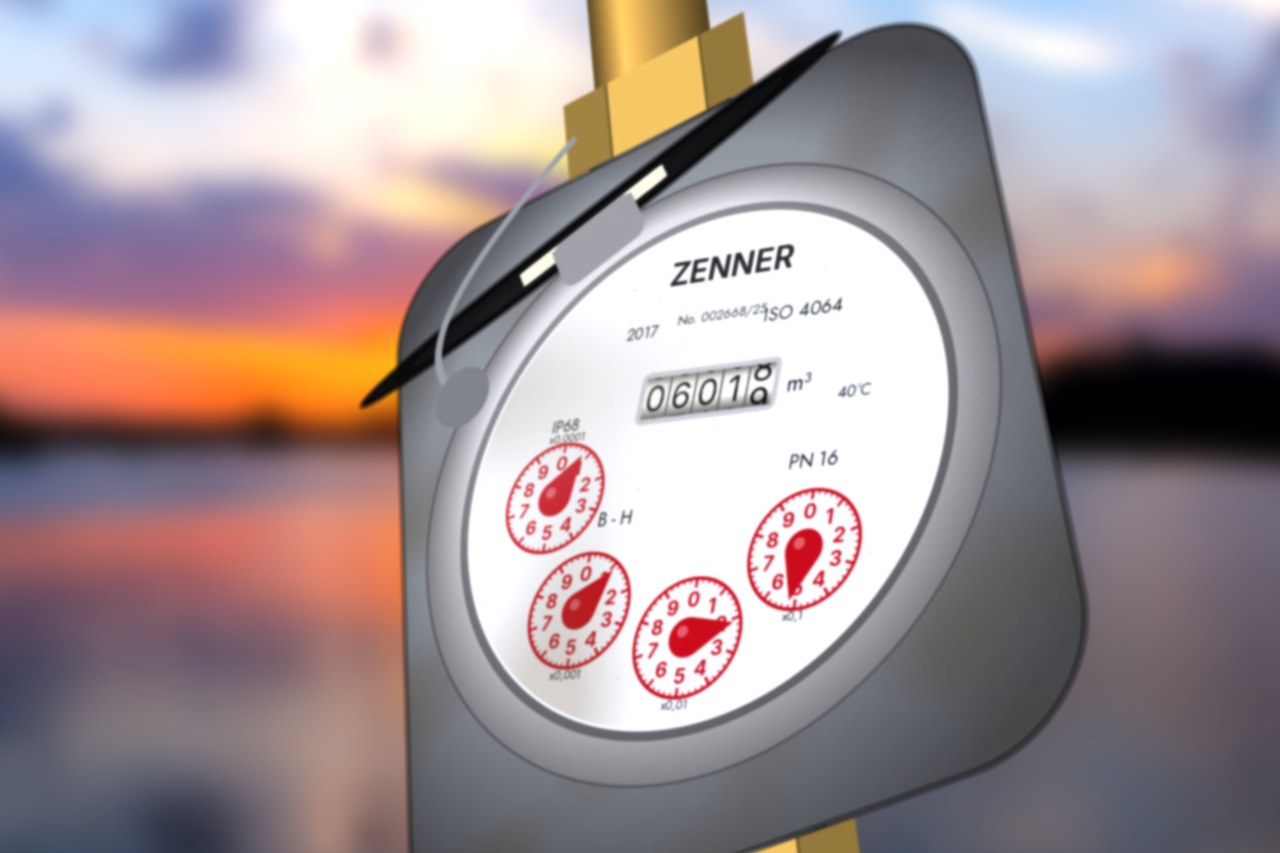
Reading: 6018.5210 m³
